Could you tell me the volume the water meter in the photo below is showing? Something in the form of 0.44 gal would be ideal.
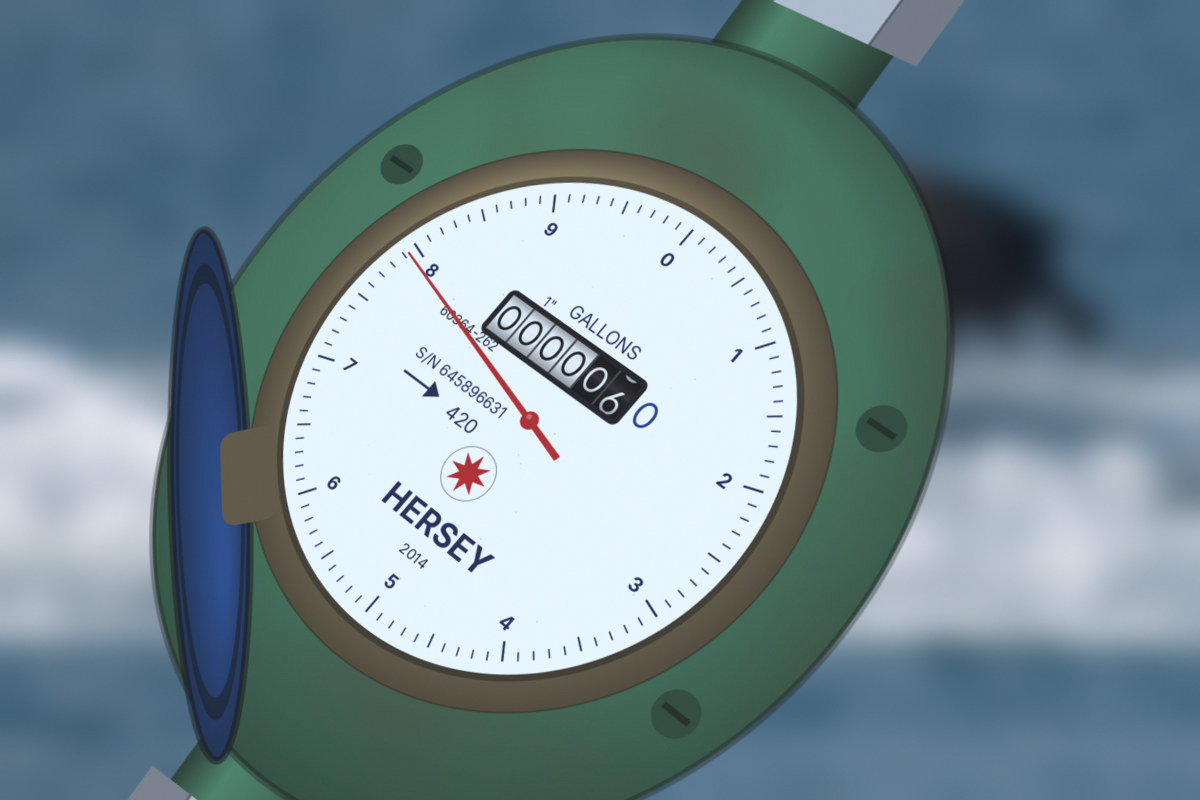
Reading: 57.9 gal
